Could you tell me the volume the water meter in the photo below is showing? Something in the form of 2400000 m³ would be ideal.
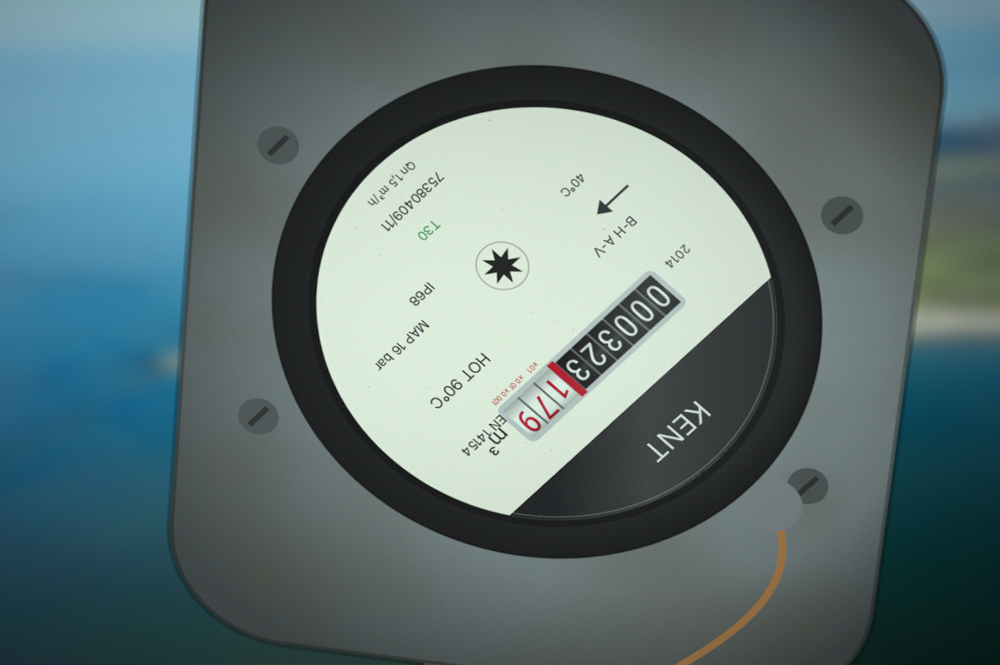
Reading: 323.179 m³
